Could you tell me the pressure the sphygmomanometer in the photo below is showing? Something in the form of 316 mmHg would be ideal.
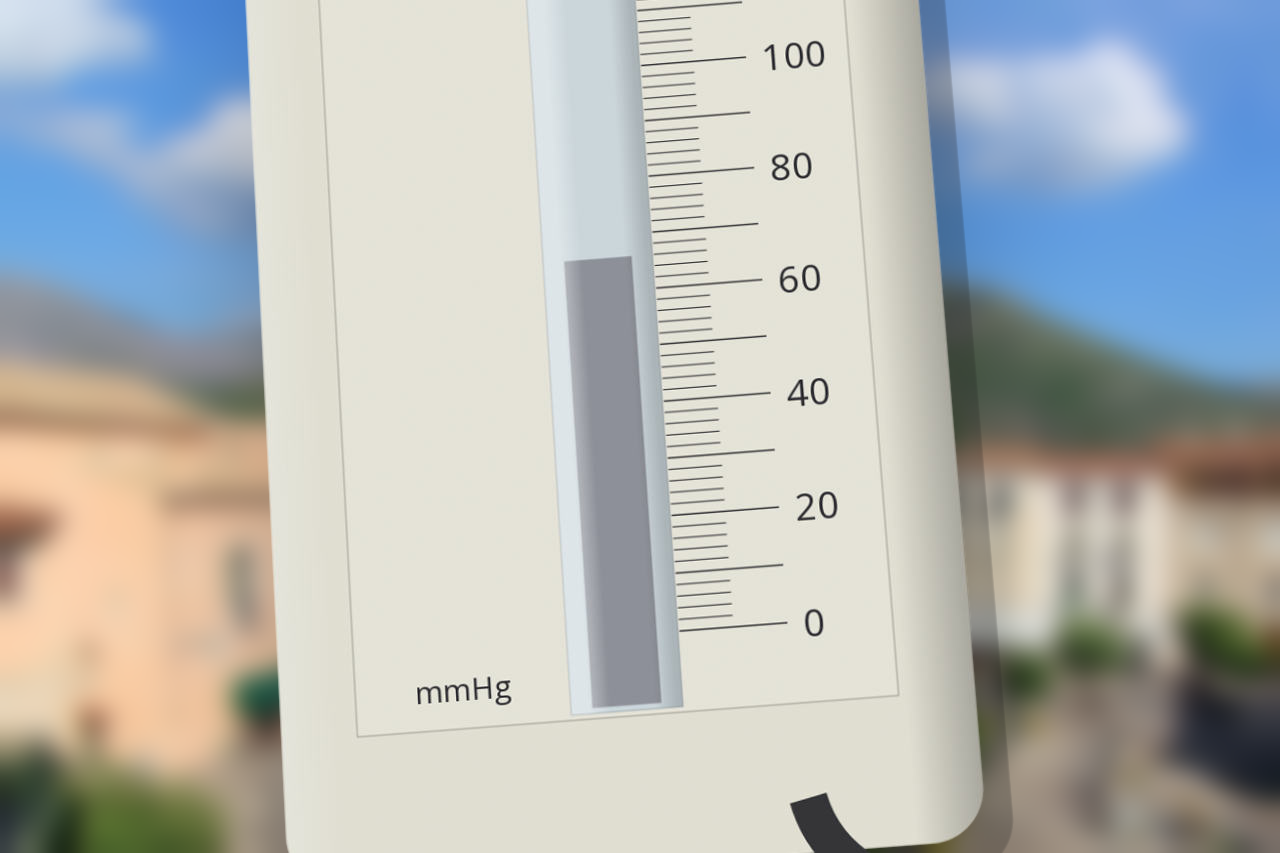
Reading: 66 mmHg
